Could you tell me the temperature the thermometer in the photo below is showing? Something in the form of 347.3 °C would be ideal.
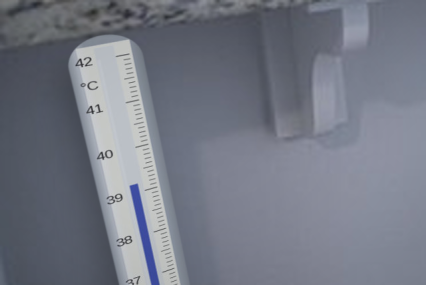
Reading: 39.2 °C
